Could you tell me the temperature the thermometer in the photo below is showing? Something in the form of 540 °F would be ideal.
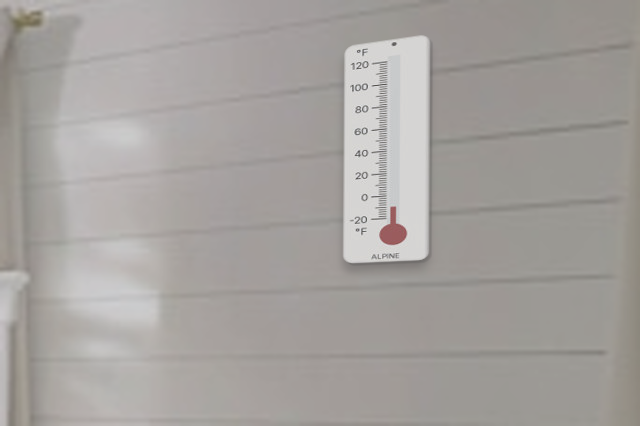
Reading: -10 °F
